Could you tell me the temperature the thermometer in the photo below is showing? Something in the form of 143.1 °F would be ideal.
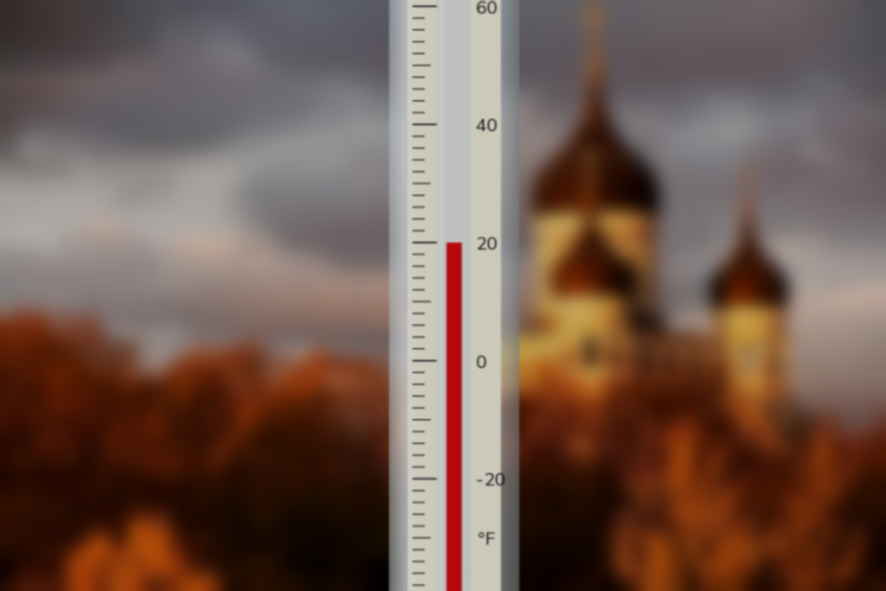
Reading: 20 °F
